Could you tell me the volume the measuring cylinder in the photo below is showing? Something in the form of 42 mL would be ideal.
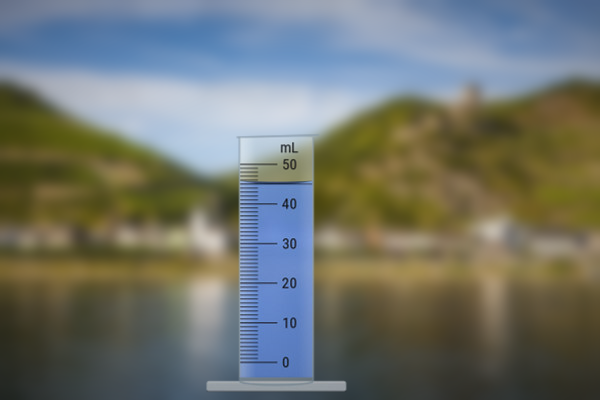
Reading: 45 mL
